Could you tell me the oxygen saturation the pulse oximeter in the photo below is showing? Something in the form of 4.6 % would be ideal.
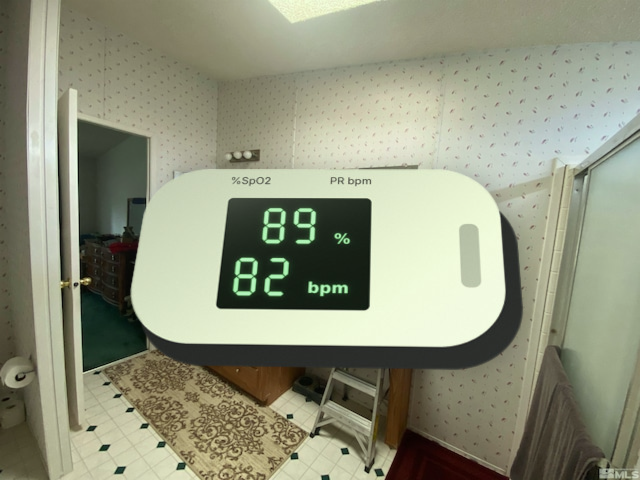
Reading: 89 %
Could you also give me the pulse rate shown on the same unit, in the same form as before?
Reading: 82 bpm
